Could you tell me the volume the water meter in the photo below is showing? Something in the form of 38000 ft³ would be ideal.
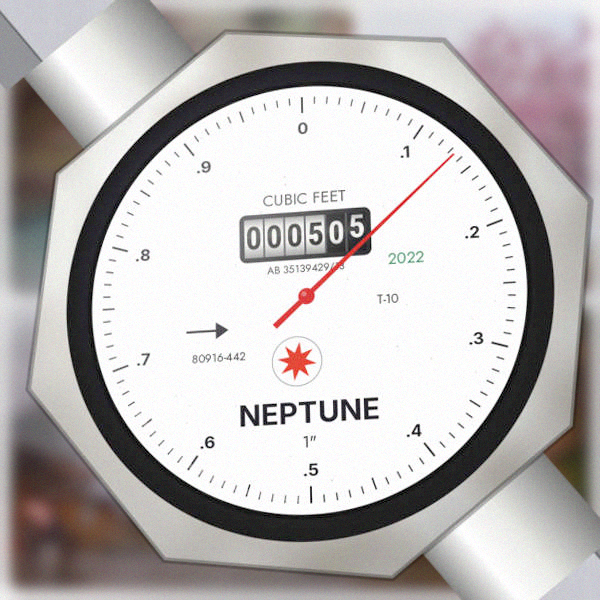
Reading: 505.13 ft³
